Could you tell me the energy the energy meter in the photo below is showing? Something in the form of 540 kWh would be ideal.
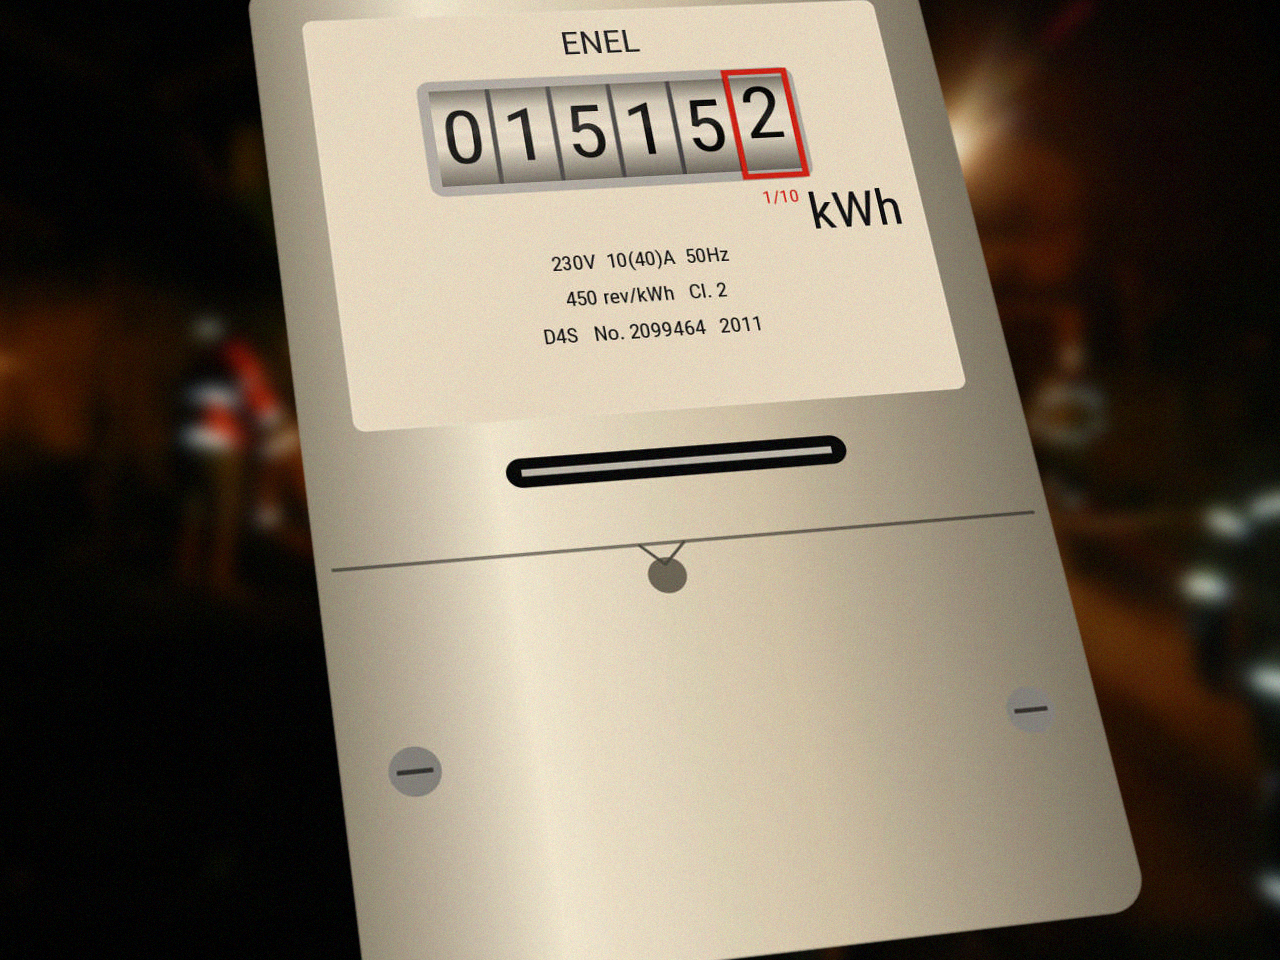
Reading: 1515.2 kWh
